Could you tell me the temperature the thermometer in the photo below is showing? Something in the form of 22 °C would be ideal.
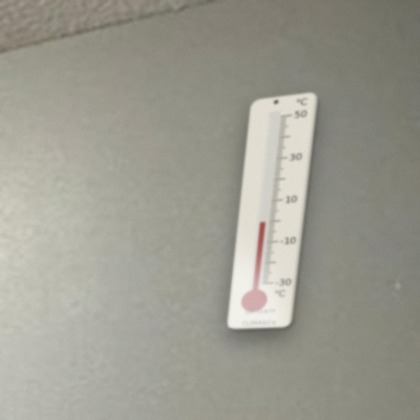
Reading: 0 °C
